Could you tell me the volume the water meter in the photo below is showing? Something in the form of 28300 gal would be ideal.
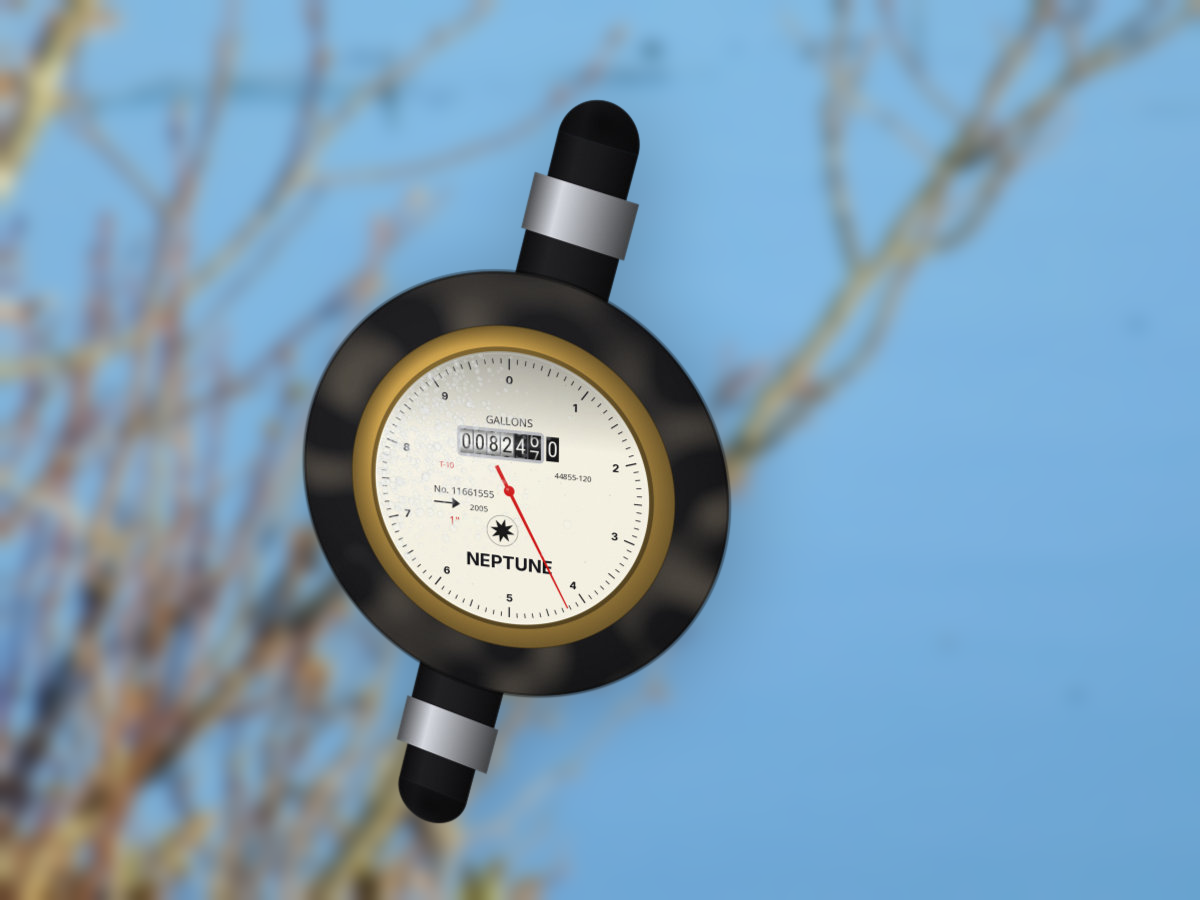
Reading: 82464.2 gal
